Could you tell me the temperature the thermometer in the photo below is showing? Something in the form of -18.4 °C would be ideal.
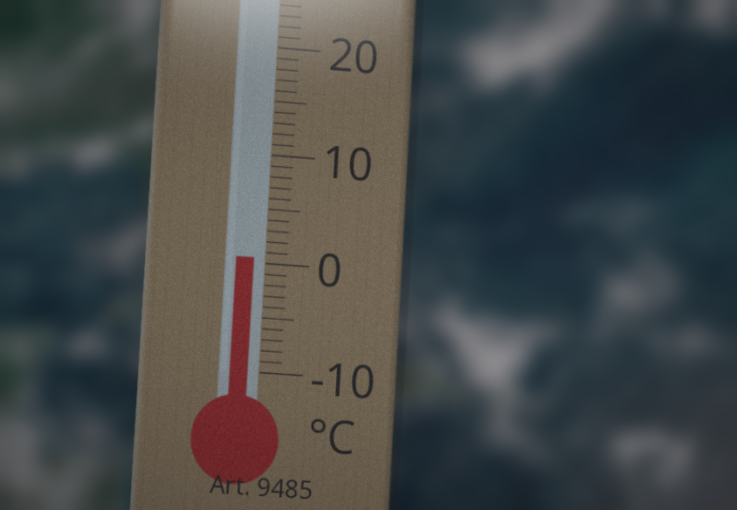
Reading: 0.5 °C
